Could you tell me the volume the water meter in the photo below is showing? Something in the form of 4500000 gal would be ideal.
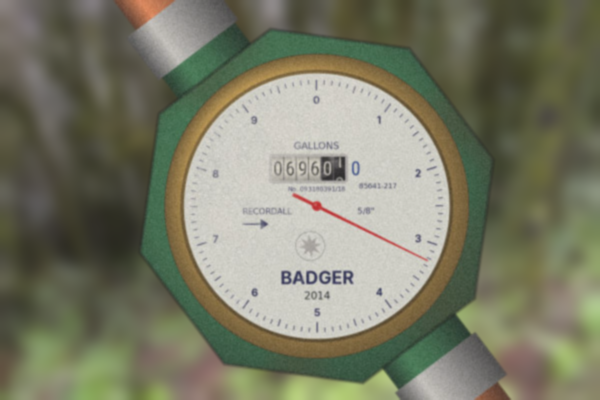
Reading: 696013.2 gal
